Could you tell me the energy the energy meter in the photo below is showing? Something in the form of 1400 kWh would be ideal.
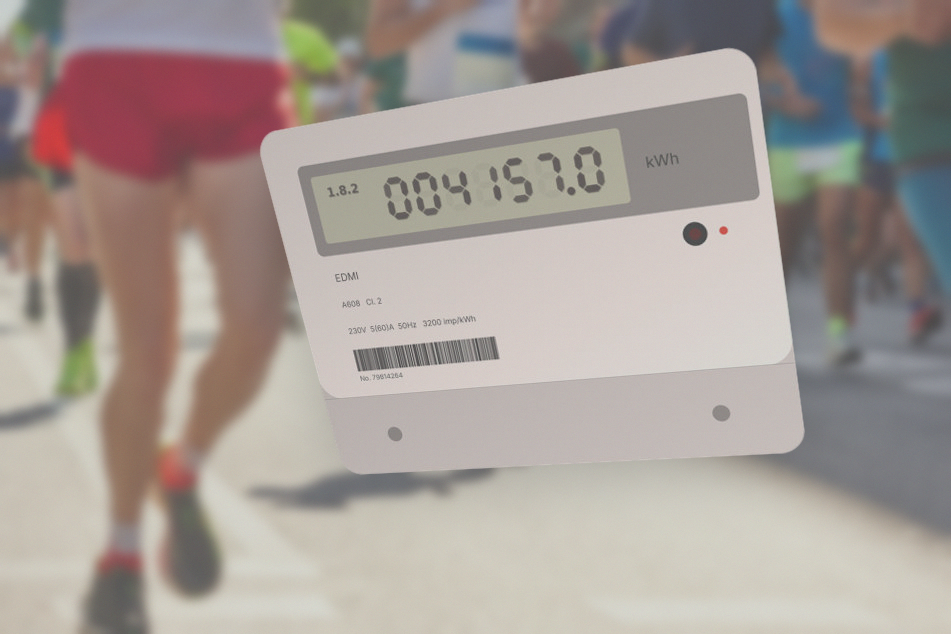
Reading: 4157.0 kWh
